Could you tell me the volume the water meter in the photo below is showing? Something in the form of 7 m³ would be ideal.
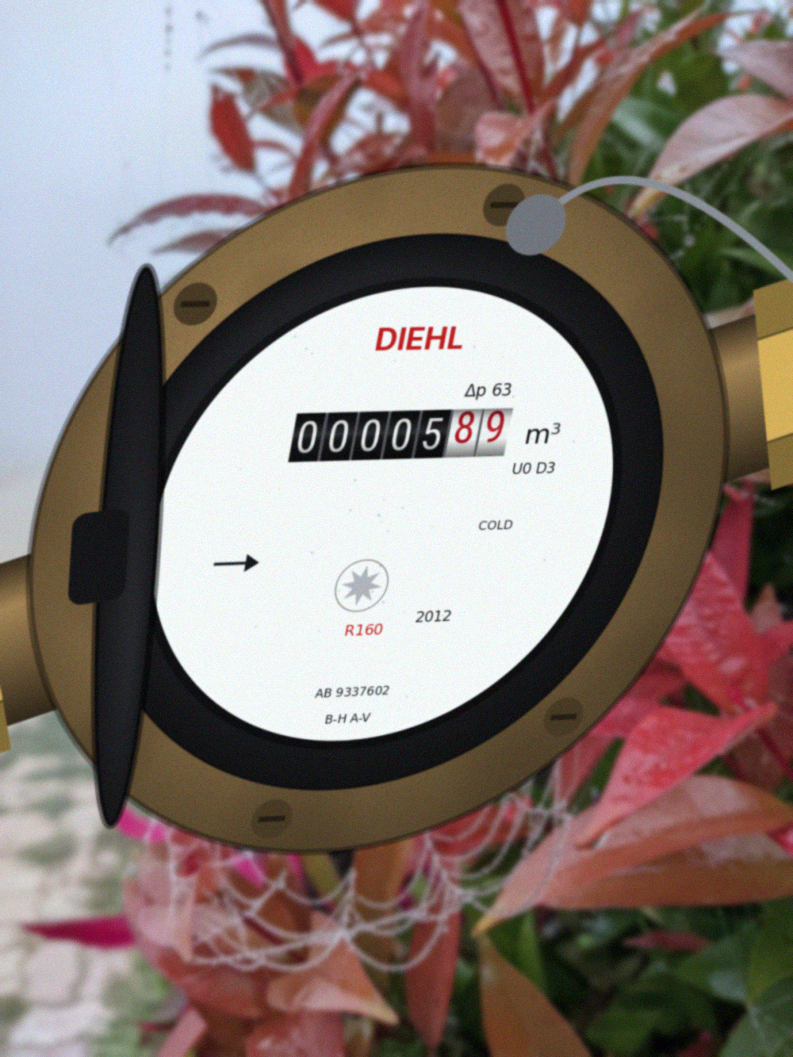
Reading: 5.89 m³
